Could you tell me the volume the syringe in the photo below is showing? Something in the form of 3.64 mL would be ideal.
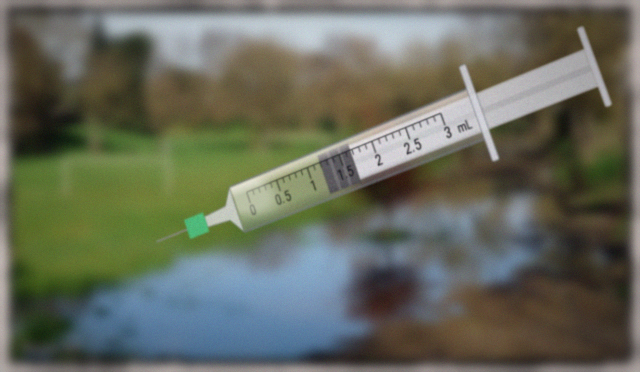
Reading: 1.2 mL
